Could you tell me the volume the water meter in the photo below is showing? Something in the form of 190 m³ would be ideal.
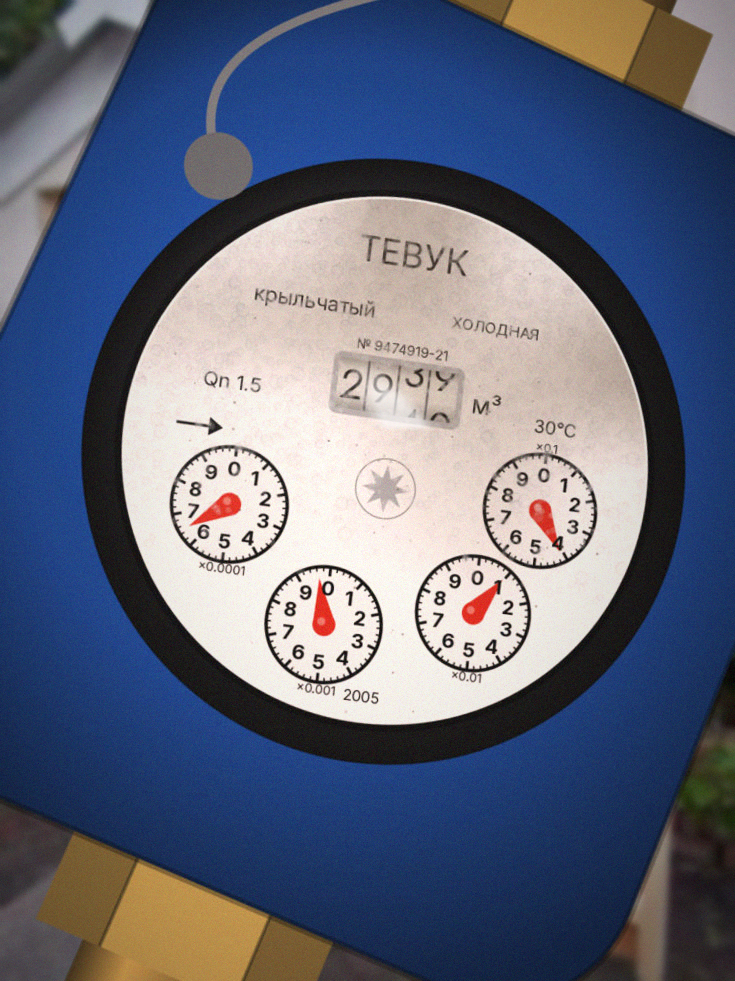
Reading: 2939.4096 m³
